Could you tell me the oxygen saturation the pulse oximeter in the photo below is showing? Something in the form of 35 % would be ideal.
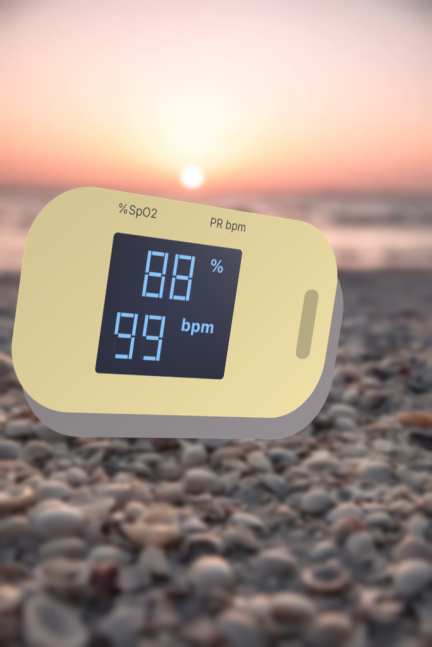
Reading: 88 %
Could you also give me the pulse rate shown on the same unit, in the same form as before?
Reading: 99 bpm
